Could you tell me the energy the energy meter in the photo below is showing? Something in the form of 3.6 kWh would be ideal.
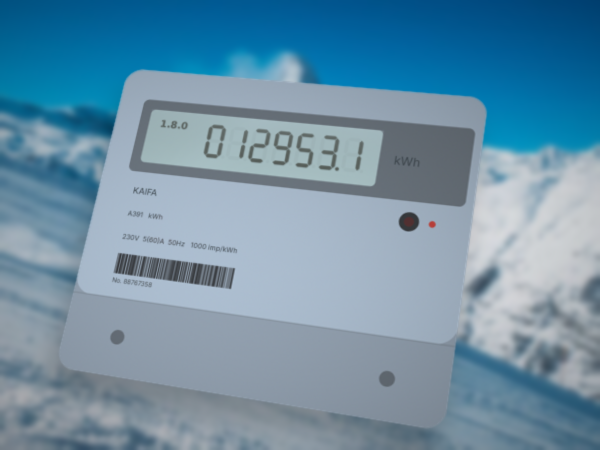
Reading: 12953.1 kWh
